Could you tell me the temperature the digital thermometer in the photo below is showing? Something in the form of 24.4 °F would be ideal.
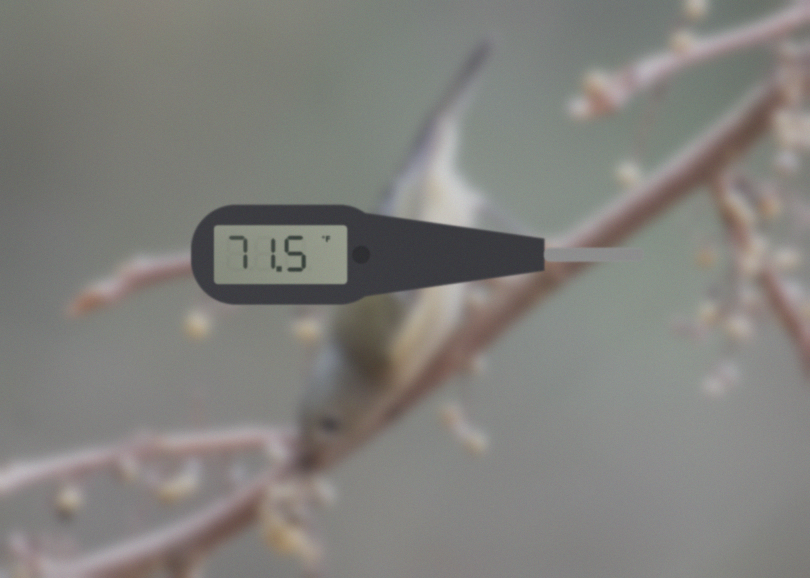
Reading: 71.5 °F
